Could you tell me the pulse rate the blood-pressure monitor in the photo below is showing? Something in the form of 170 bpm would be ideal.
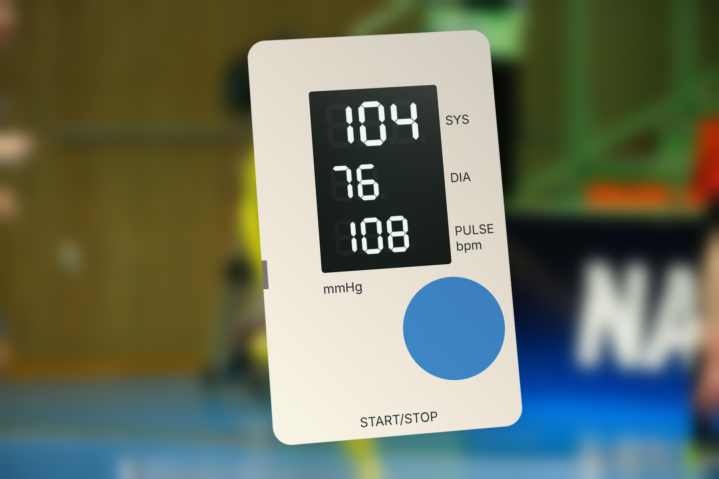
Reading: 108 bpm
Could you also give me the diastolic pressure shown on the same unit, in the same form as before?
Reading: 76 mmHg
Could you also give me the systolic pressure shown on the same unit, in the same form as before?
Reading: 104 mmHg
